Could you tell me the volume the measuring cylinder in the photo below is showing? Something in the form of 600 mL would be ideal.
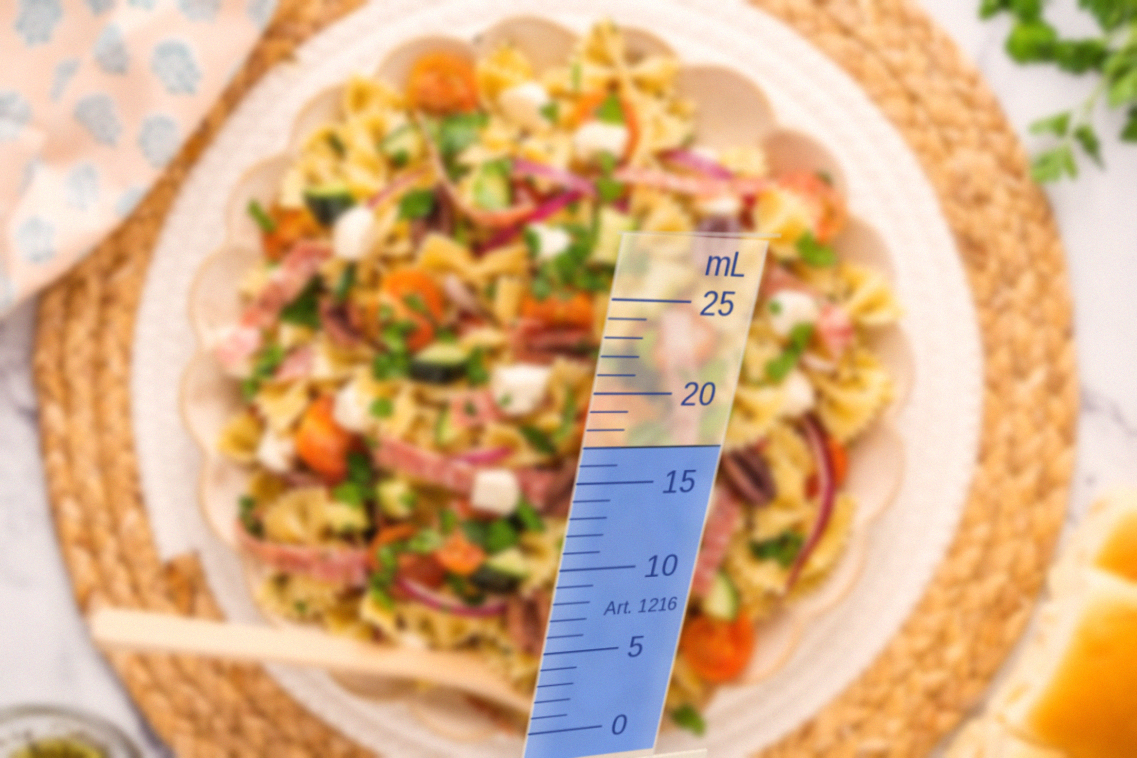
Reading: 17 mL
